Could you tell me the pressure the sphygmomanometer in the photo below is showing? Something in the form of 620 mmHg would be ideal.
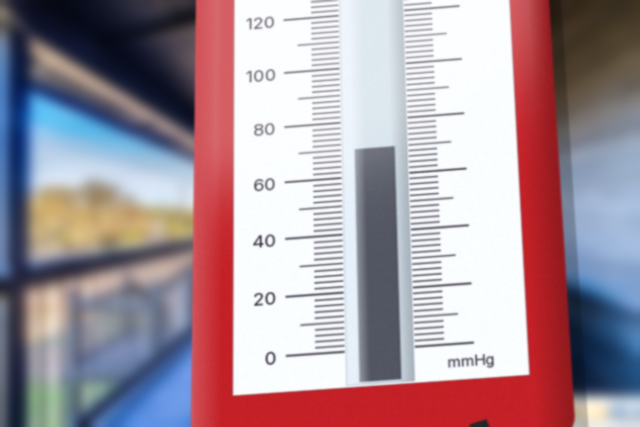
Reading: 70 mmHg
